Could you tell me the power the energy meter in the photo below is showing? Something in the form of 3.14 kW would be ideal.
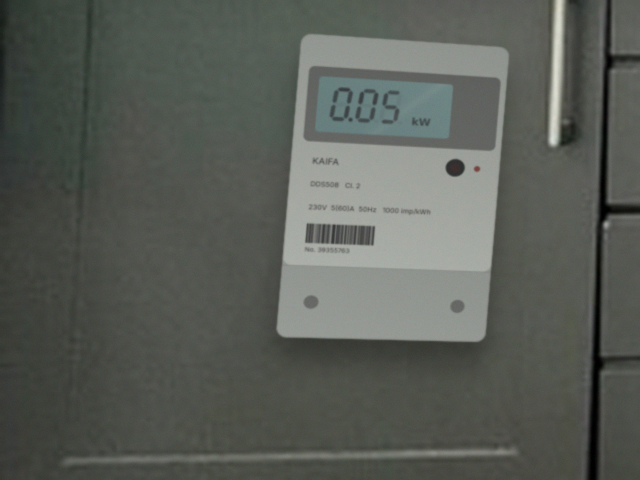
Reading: 0.05 kW
